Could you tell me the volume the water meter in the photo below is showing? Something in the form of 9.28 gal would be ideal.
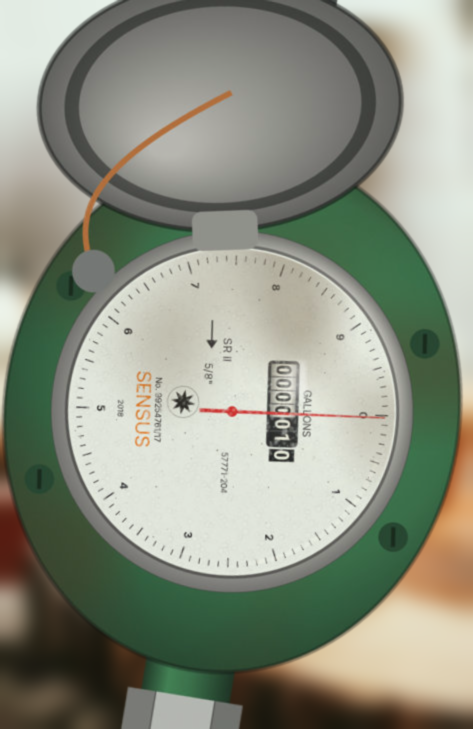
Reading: 10.0 gal
